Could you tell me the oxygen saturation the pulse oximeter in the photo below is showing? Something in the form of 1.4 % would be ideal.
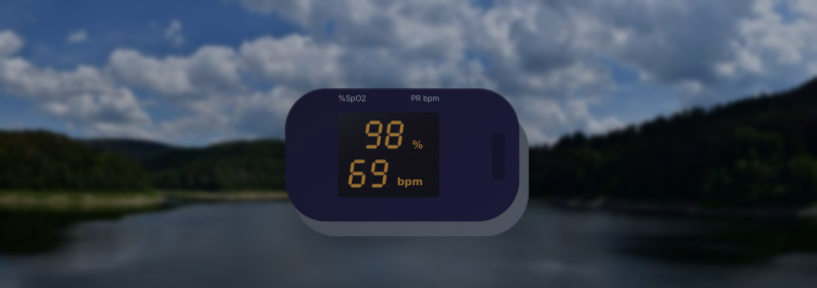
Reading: 98 %
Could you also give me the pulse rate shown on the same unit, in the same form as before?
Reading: 69 bpm
